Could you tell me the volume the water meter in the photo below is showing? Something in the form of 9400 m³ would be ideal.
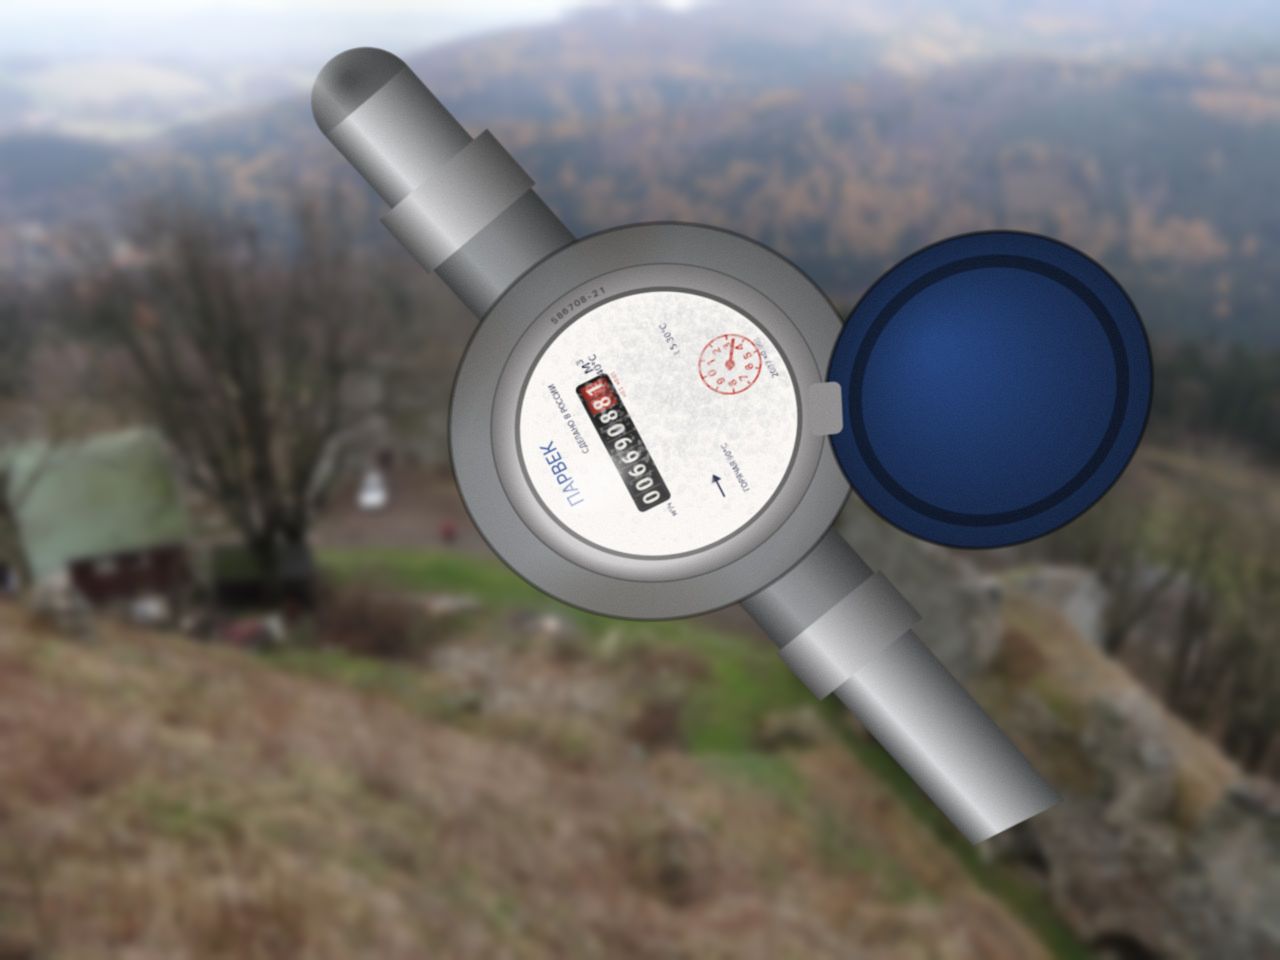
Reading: 66908.813 m³
